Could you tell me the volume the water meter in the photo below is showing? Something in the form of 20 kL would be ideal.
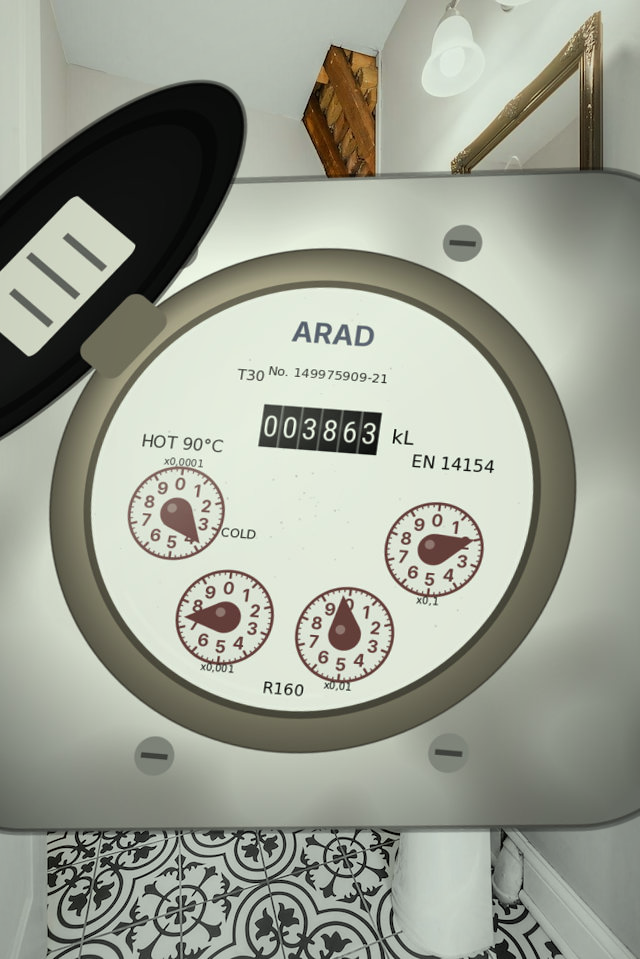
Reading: 3863.1973 kL
